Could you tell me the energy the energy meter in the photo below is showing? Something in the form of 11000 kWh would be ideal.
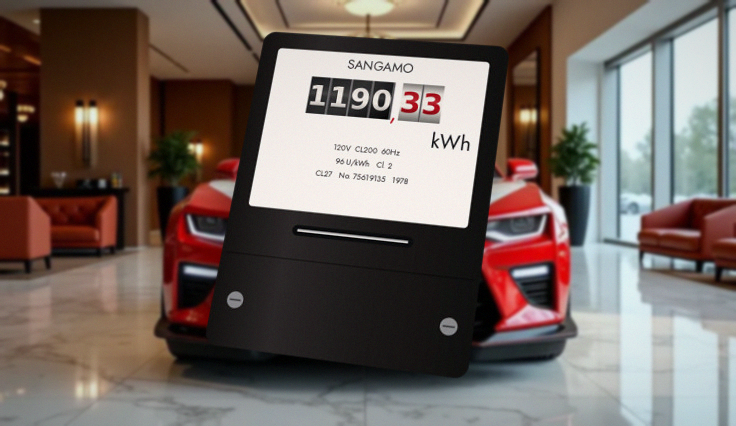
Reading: 1190.33 kWh
